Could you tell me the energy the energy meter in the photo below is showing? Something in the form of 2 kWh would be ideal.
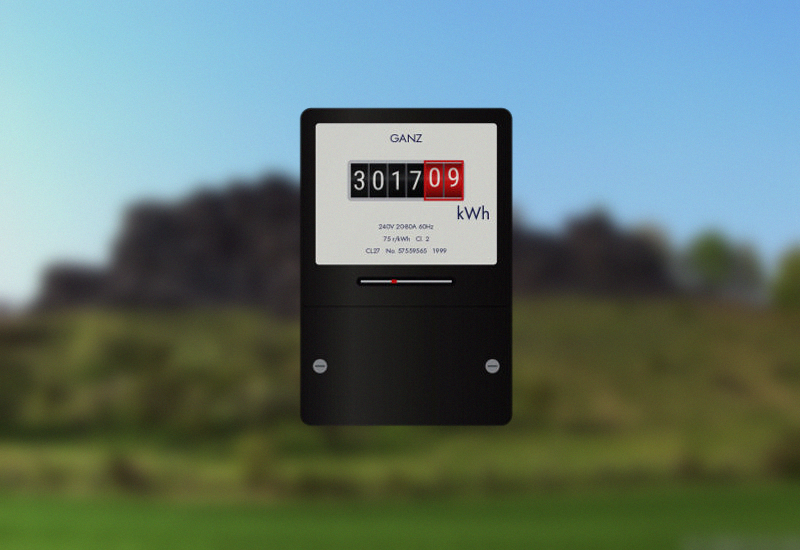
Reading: 3017.09 kWh
